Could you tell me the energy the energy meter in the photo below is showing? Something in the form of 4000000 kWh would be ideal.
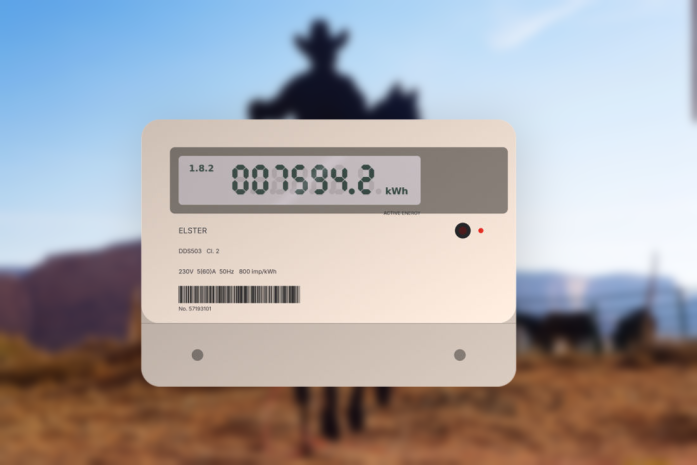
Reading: 7594.2 kWh
